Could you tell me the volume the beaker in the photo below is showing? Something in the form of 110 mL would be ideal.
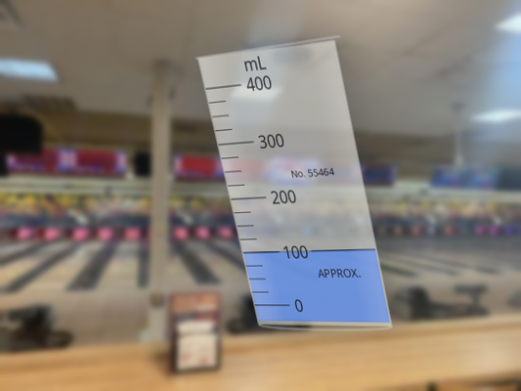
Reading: 100 mL
